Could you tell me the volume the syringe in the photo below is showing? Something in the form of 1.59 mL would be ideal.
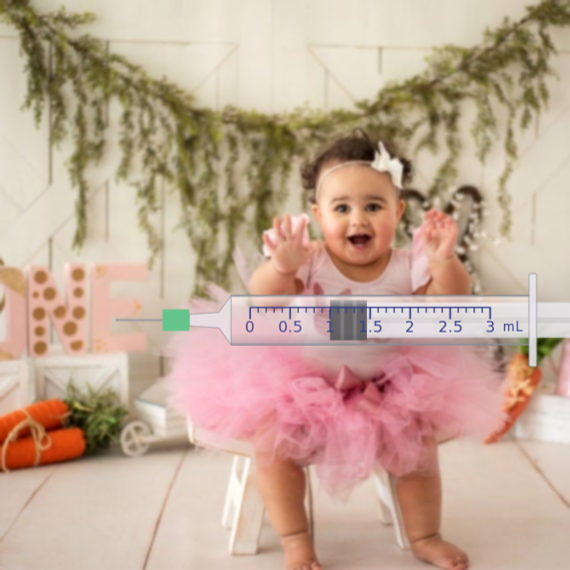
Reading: 1 mL
